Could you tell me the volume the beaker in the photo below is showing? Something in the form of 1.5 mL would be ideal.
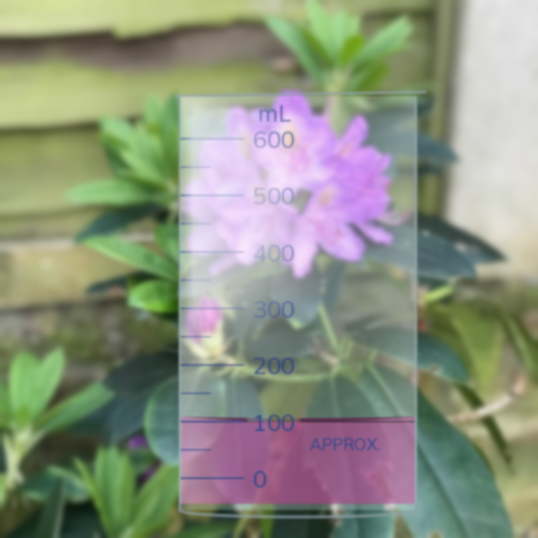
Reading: 100 mL
